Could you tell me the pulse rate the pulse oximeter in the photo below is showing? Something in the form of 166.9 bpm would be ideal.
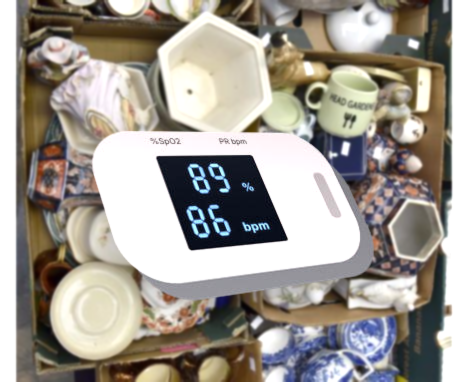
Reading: 86 bpm
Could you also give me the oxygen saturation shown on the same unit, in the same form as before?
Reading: 89 %
